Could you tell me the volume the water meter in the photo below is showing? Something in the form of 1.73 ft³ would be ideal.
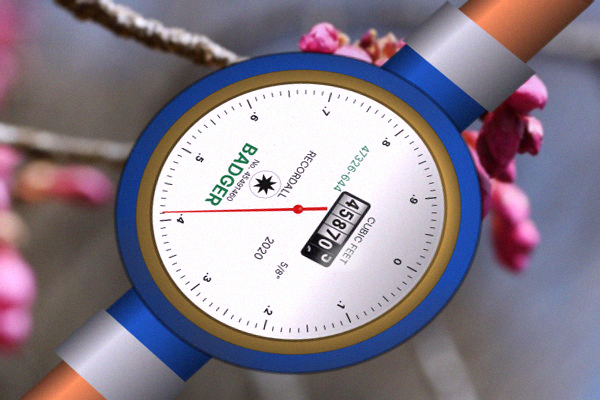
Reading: 458705.41 ft³
